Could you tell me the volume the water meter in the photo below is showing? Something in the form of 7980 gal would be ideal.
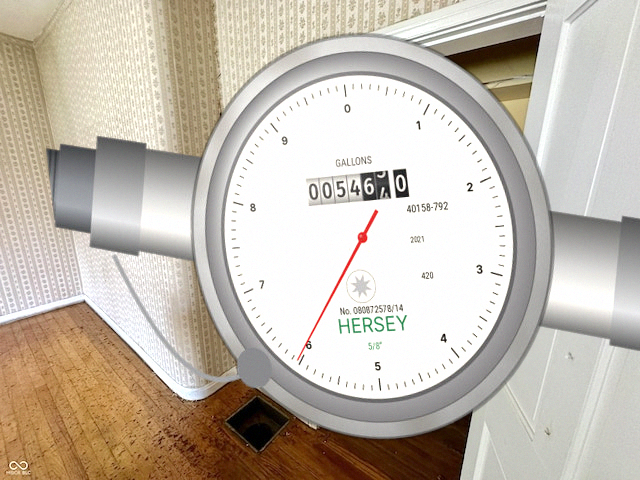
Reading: 54636.0 gal
